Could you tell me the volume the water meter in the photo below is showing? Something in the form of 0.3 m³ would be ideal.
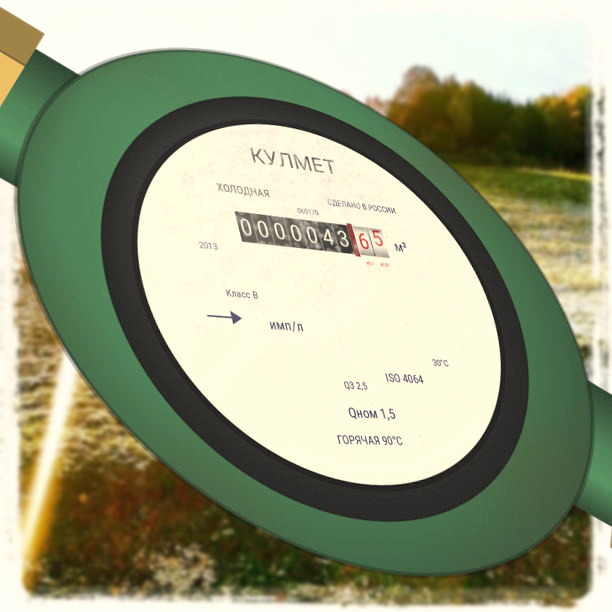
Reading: 43.65 m³
